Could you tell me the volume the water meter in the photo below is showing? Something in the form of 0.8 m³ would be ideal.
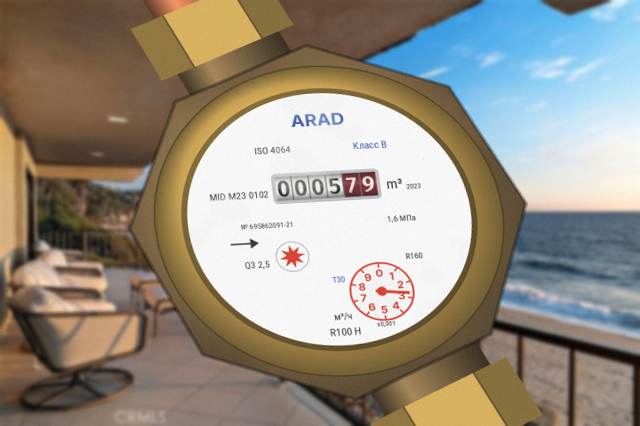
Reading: 5.792 m³
